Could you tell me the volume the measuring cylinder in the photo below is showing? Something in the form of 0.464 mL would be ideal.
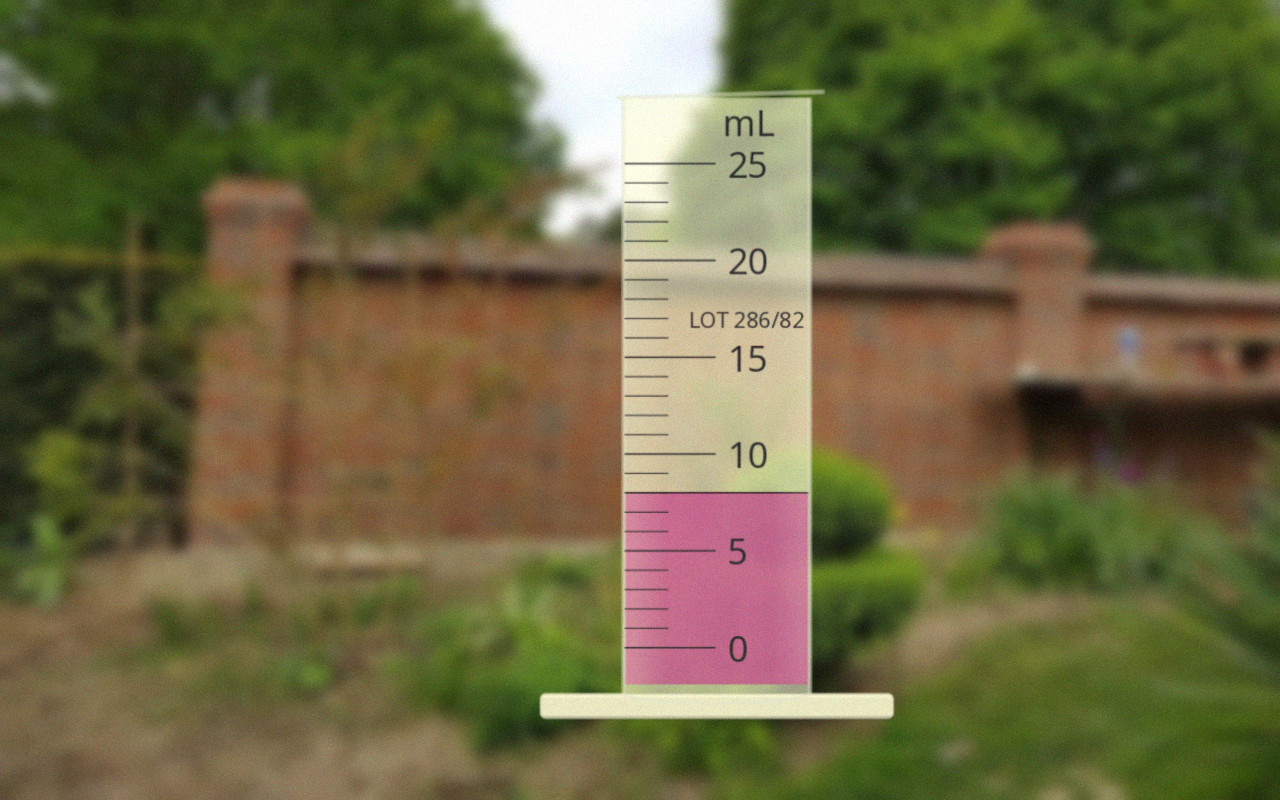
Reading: 8 mL
